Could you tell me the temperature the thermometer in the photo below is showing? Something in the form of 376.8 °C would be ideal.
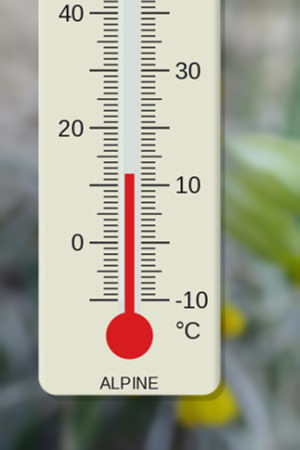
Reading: 12 °C
